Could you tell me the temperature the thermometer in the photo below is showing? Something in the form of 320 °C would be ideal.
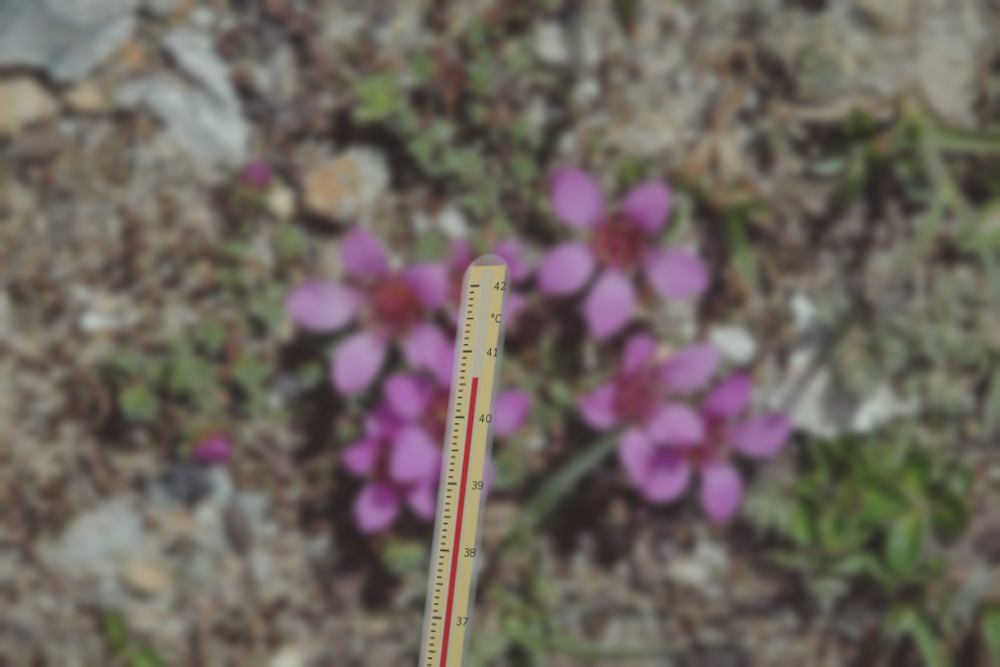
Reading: 40.6 °C
